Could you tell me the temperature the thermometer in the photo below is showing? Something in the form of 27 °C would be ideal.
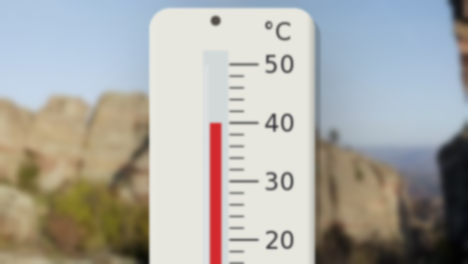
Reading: 40 °C
